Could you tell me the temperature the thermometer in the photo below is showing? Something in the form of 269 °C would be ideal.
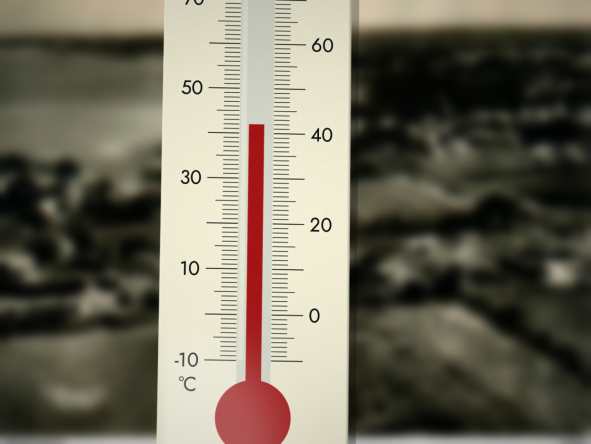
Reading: 42 °C
